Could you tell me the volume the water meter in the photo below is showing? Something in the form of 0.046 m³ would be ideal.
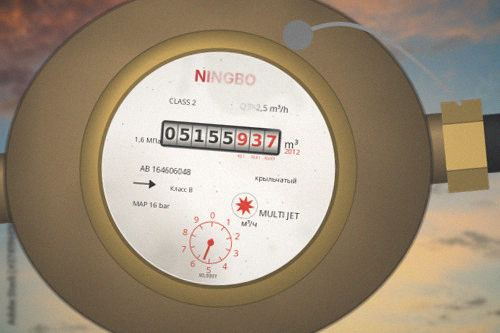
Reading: 5155.9375 m³
